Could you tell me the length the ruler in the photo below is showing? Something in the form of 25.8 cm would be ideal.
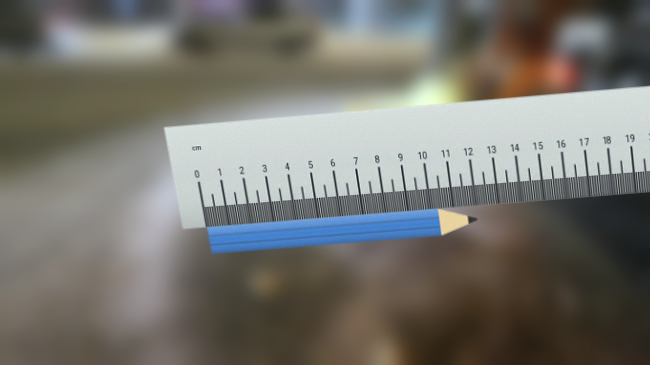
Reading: 12 cm
